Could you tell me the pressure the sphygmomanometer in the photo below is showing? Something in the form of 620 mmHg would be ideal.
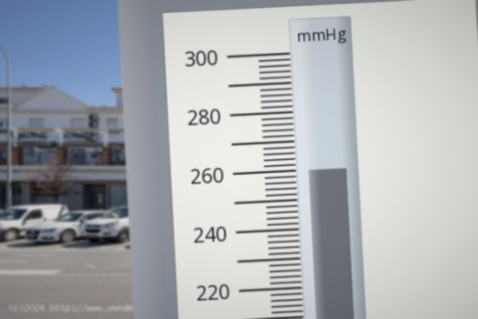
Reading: 260 mmHg
